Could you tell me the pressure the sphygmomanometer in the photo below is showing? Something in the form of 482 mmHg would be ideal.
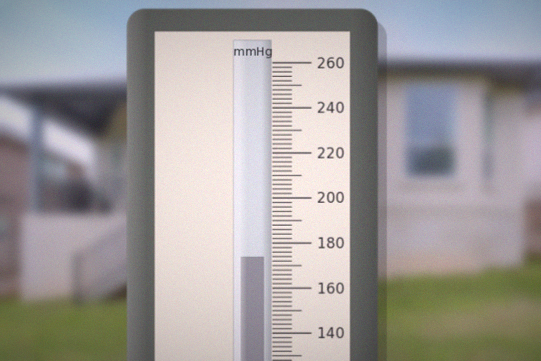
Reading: 174 mmHg
